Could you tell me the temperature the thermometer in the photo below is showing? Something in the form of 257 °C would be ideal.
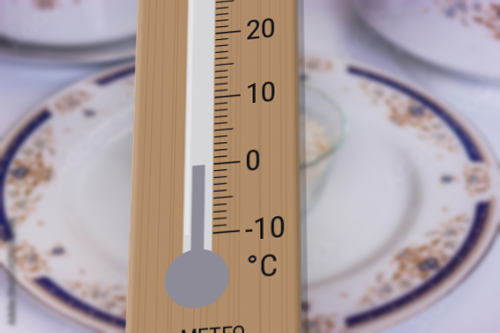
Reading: 0 °C
